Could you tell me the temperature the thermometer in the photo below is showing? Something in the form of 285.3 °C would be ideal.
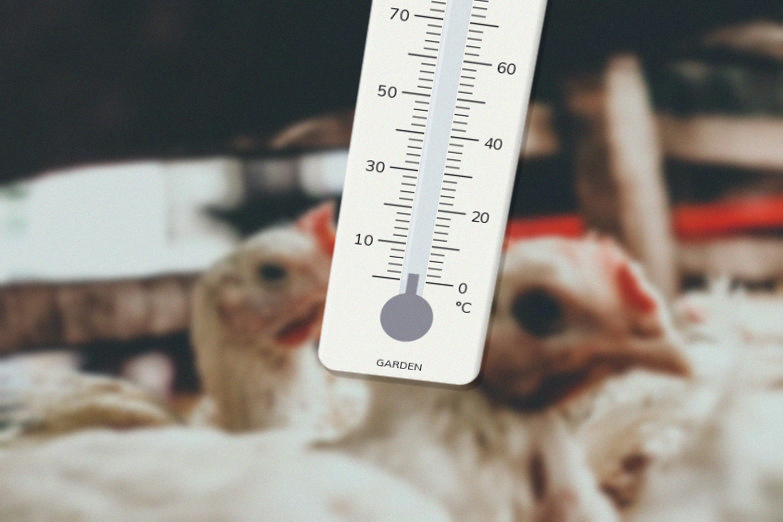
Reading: 2 °C
